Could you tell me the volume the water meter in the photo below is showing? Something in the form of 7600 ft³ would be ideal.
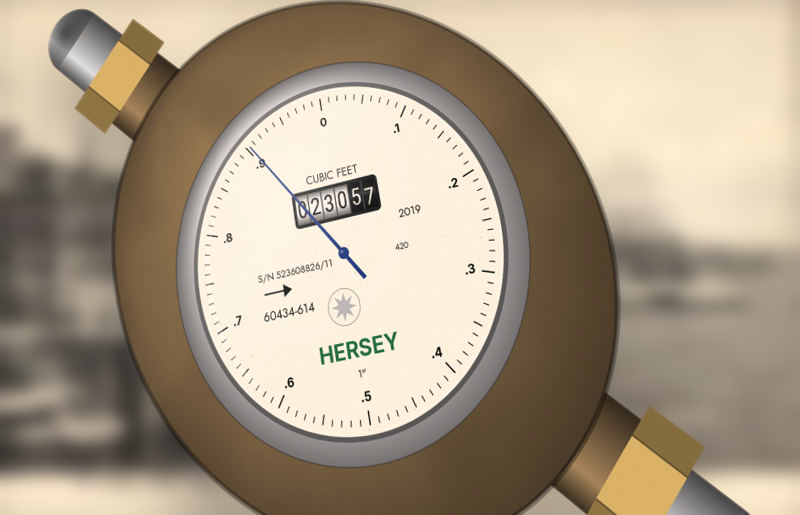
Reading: 23056.90 ft³
